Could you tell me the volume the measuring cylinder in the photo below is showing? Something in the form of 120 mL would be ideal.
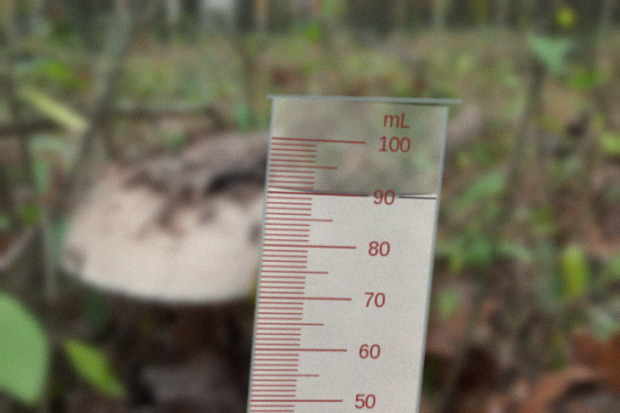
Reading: 90 mL
